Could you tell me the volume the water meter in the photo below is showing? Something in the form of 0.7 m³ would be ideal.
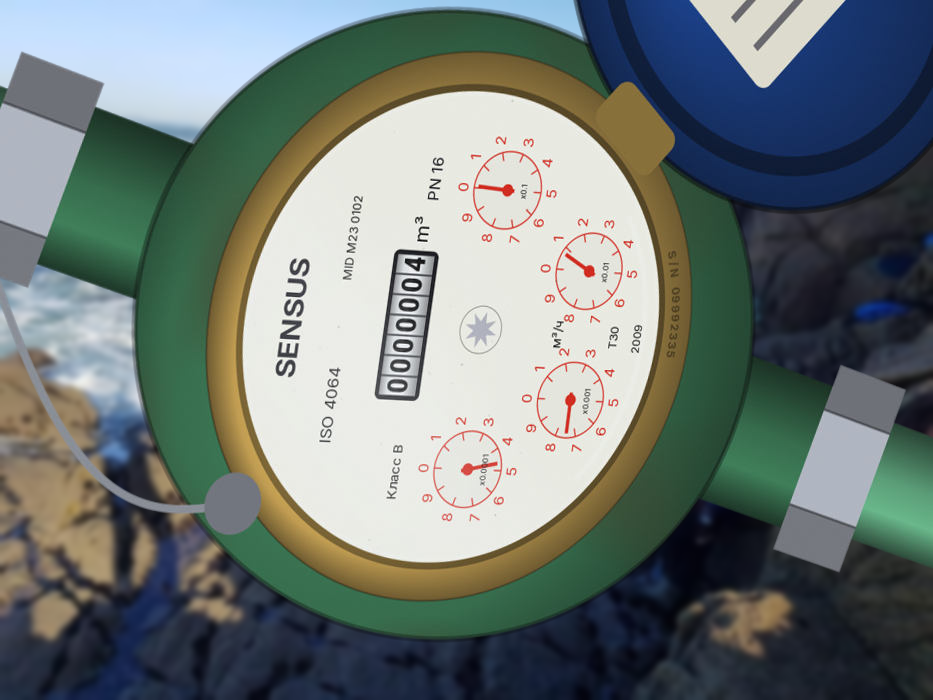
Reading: 4.0074 m³
